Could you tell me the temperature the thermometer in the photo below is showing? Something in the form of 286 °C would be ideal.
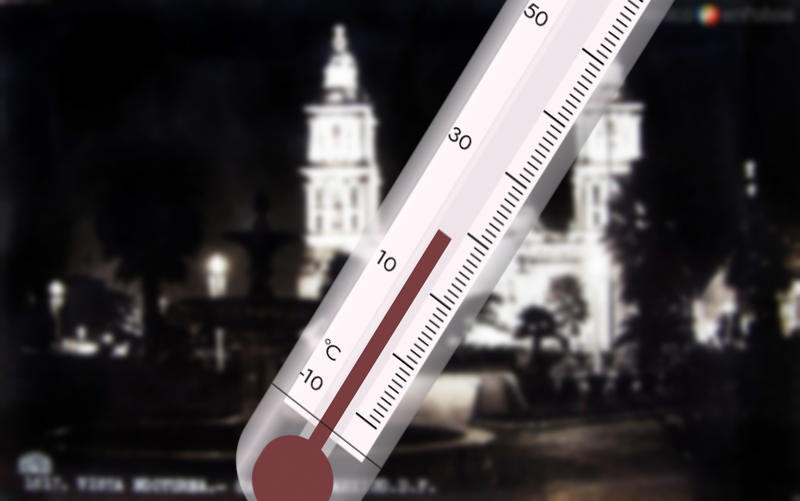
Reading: 18 °C
